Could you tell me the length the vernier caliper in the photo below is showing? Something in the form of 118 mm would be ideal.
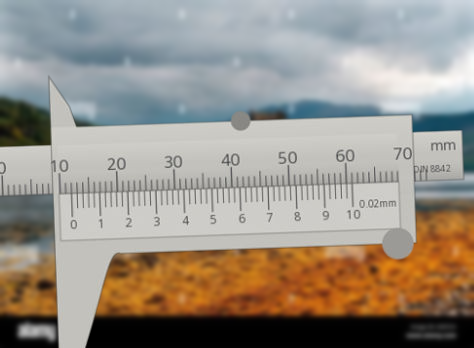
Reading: 12.0 mm
